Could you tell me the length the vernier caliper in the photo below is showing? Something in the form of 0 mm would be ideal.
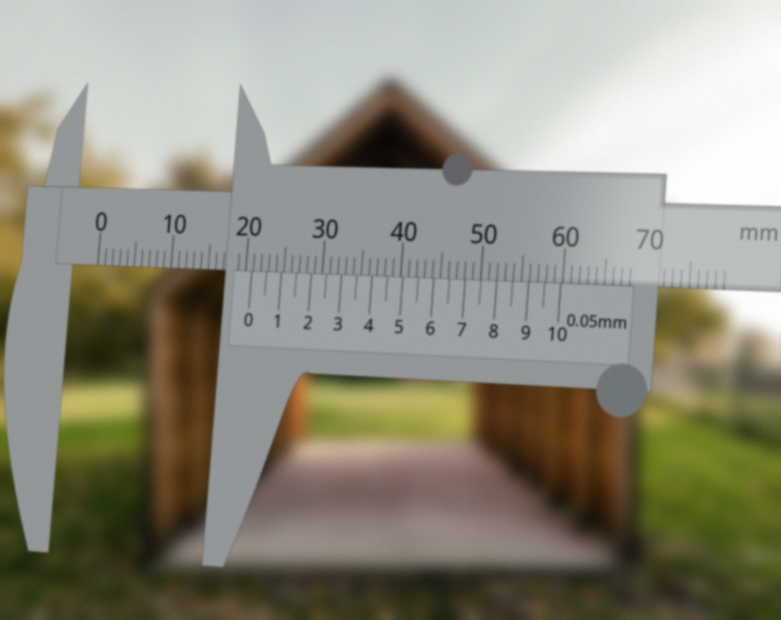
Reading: 20.8 mm
